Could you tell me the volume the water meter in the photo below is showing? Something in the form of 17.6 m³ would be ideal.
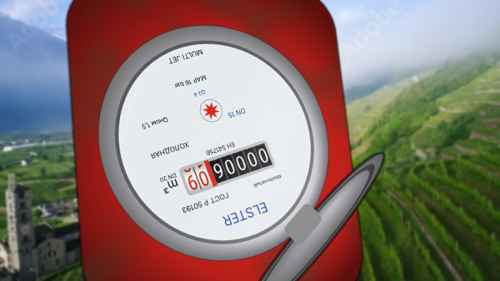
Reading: 6.09 m³
